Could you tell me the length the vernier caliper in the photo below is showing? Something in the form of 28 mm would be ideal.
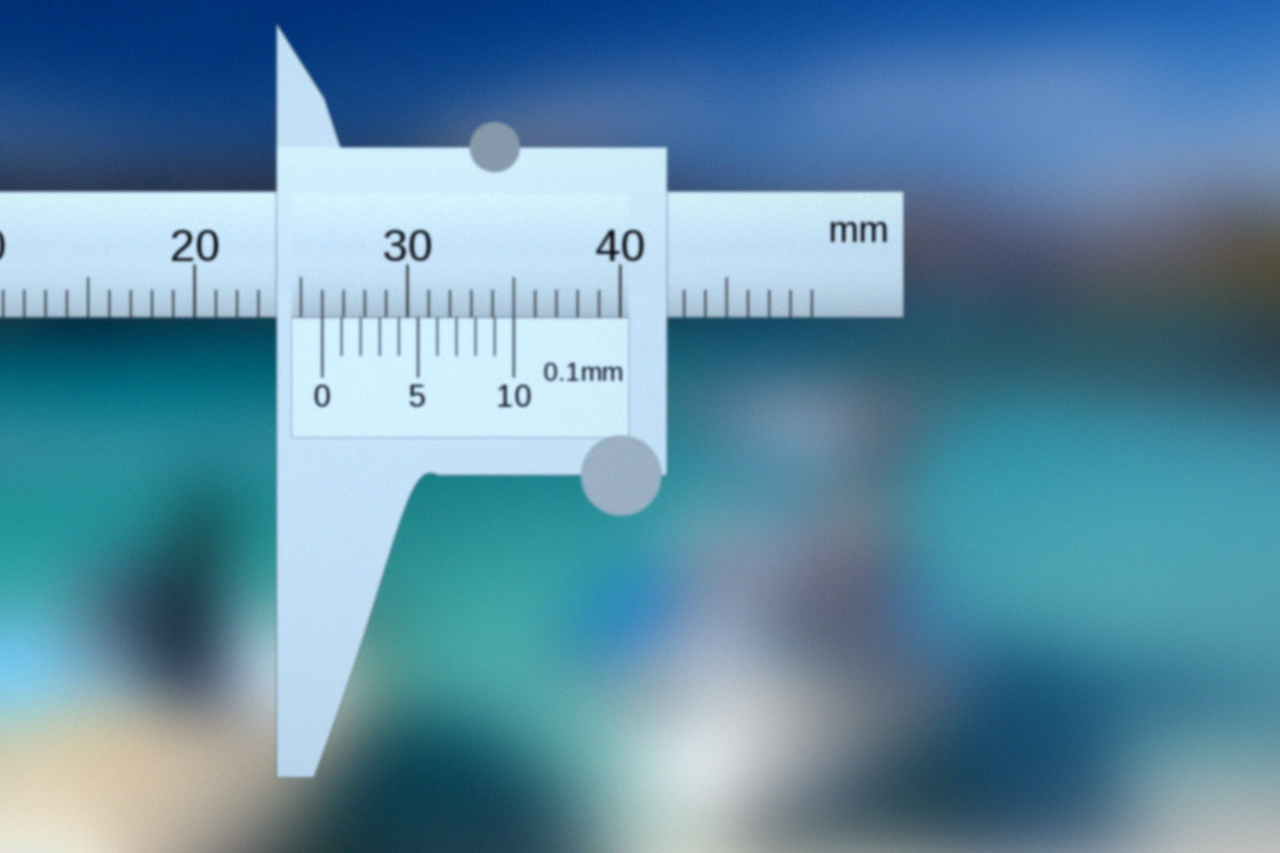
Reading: 26.0 mm
